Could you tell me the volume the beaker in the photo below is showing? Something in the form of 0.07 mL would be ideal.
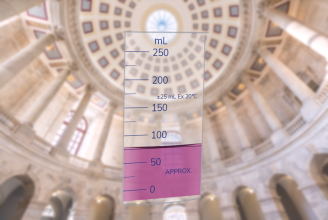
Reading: 75 mL
